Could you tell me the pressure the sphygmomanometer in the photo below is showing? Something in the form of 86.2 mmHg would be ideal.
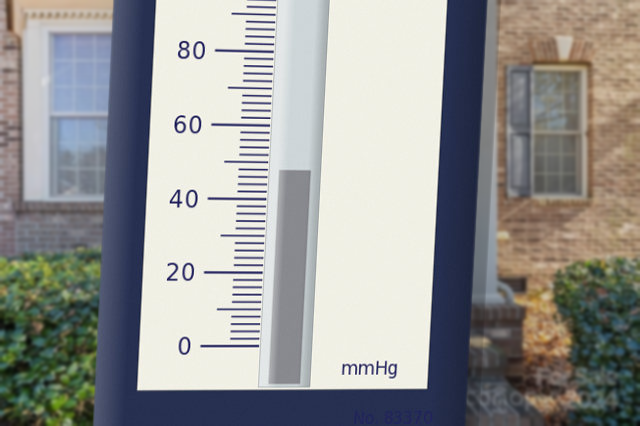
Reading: 48 mmHg
